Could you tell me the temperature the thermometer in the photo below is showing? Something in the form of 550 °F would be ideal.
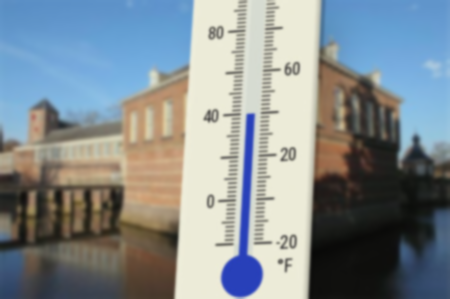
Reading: 40 °F
